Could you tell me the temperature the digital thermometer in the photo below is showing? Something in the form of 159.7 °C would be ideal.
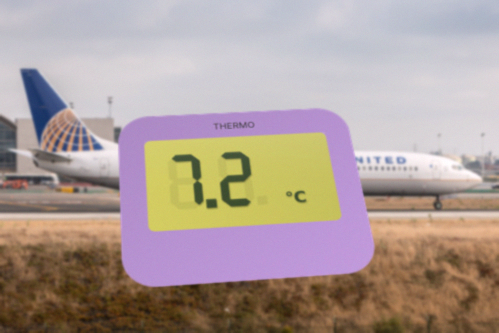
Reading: 7.2 °C
